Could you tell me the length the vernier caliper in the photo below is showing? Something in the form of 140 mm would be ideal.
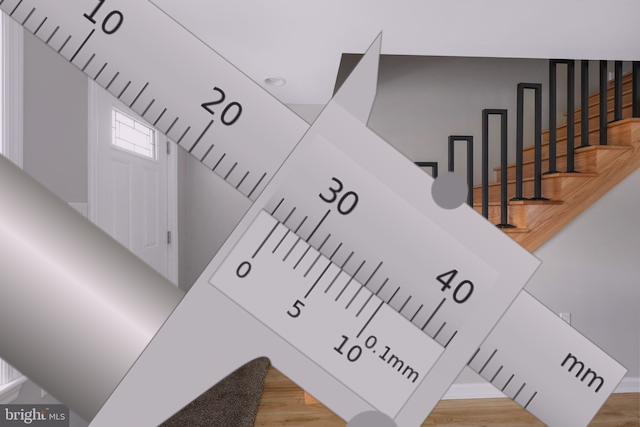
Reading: 27.7 mm
